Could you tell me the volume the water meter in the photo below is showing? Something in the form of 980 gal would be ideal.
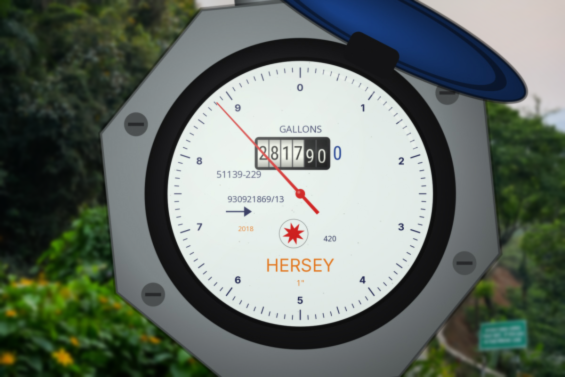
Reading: 2817898.8 gal
